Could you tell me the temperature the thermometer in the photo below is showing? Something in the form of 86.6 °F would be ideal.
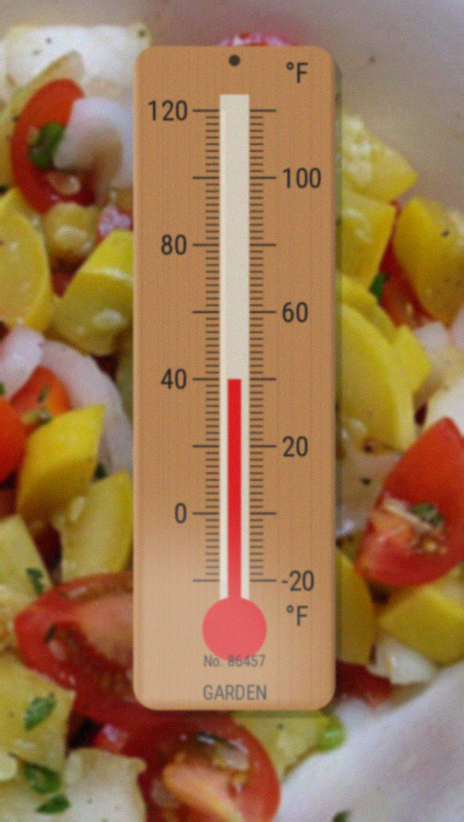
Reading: 40 °F
